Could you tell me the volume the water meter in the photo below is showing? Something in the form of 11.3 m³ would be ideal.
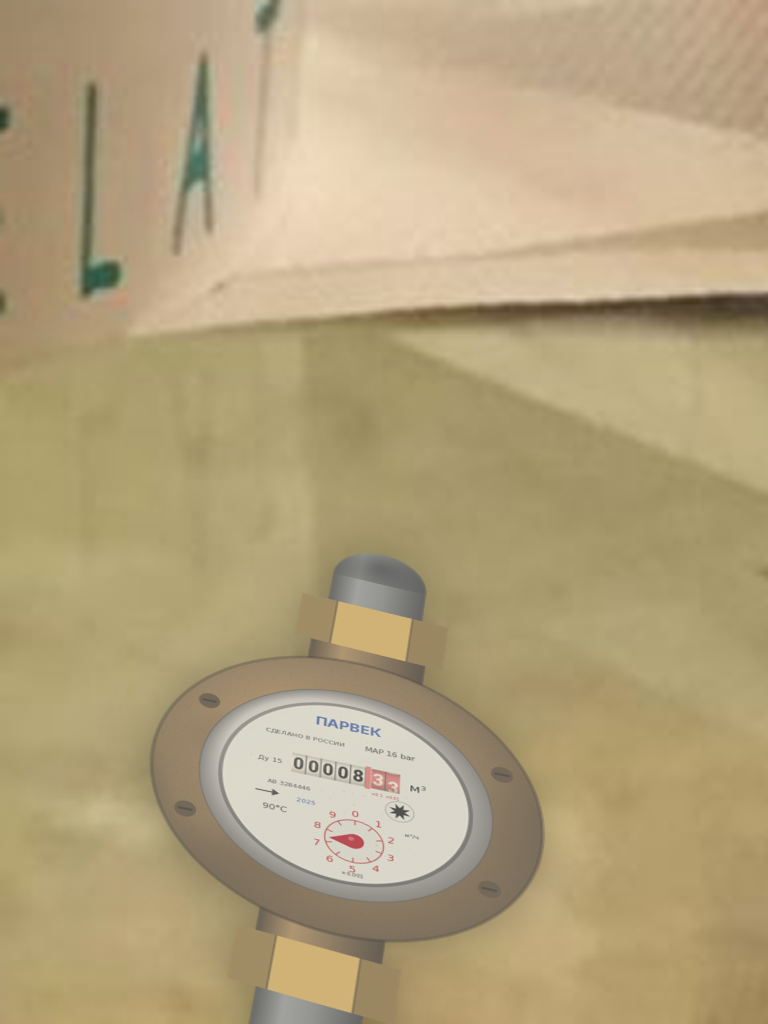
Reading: 8.327 m³
